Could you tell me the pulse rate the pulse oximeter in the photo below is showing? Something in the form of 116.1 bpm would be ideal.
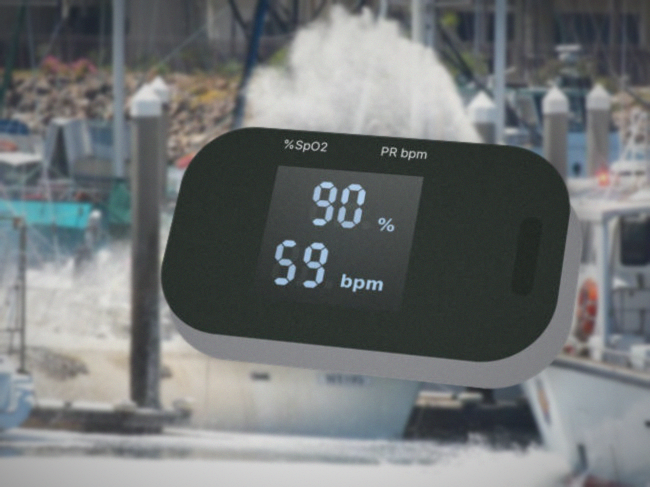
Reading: 59 bpm
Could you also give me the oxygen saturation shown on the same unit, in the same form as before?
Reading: 90 %
